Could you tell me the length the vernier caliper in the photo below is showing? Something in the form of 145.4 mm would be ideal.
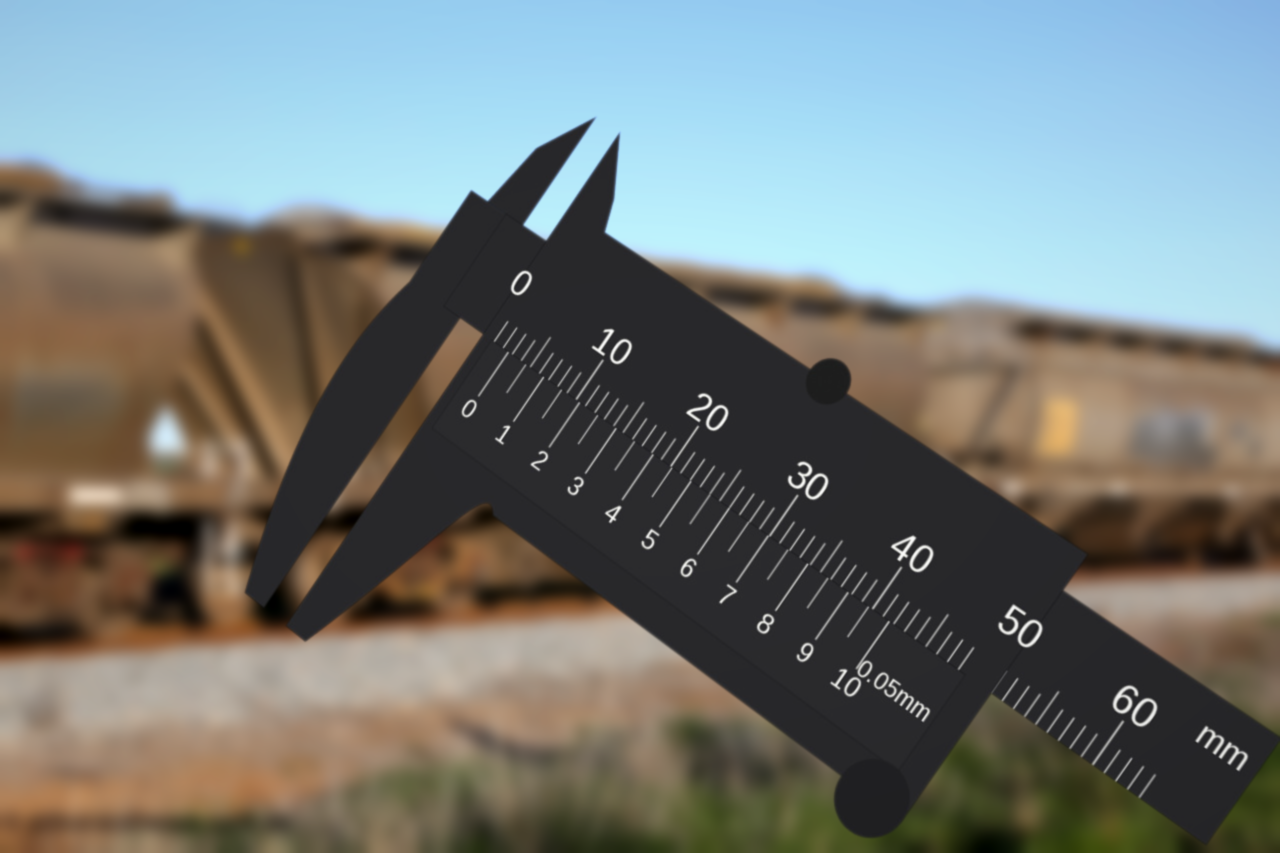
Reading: 2.6 mm
